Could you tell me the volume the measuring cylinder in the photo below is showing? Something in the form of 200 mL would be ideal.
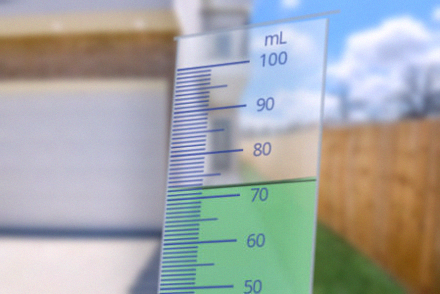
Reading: 72 mL
